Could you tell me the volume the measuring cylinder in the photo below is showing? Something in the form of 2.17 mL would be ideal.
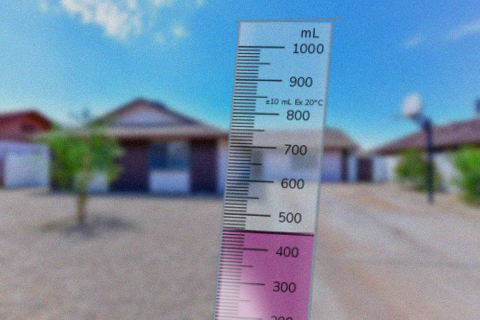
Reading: 450 mL
